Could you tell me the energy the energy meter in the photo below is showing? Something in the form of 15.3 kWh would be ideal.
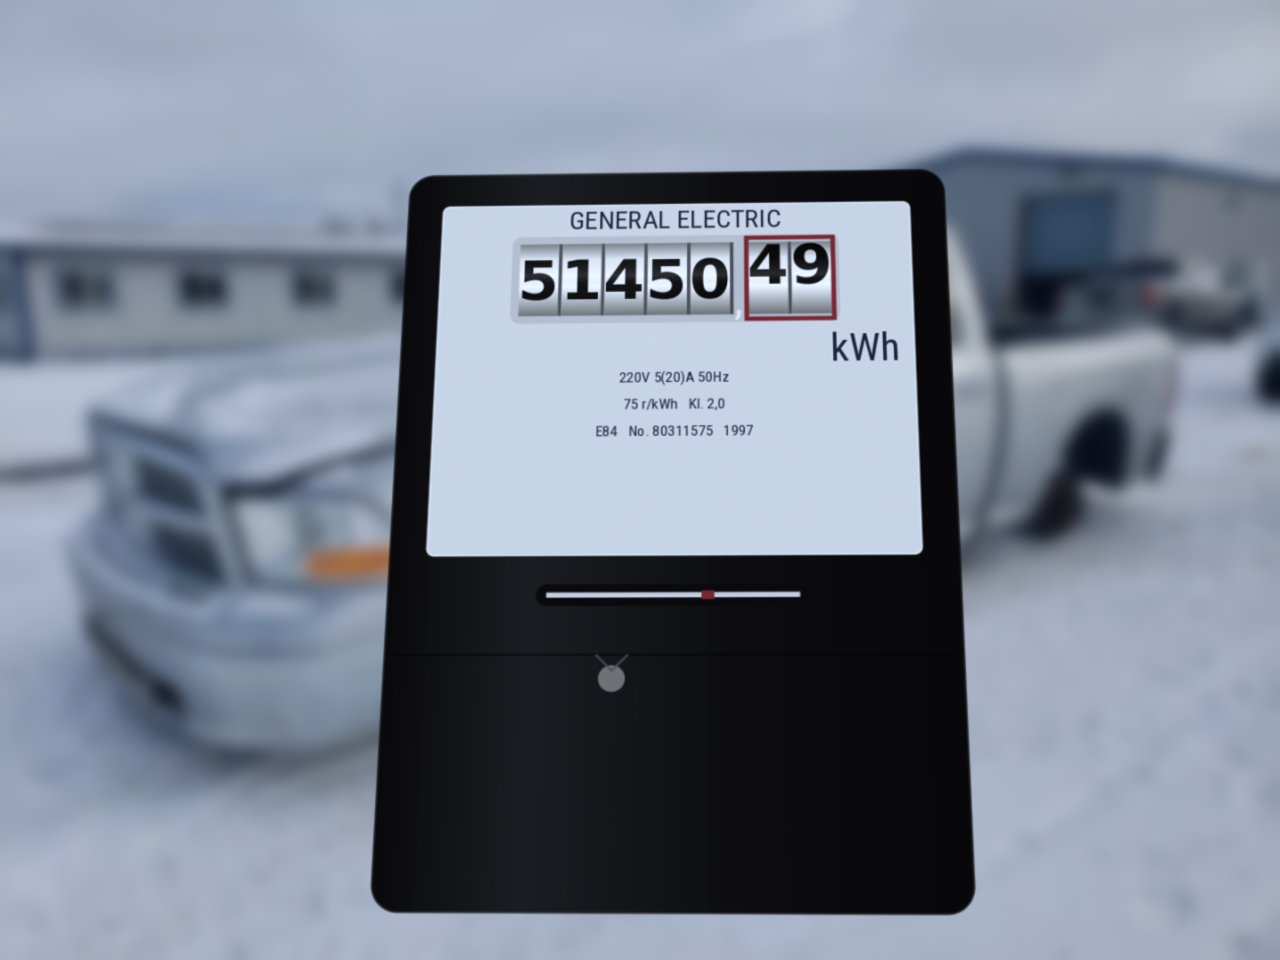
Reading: 51450.49 kWh
